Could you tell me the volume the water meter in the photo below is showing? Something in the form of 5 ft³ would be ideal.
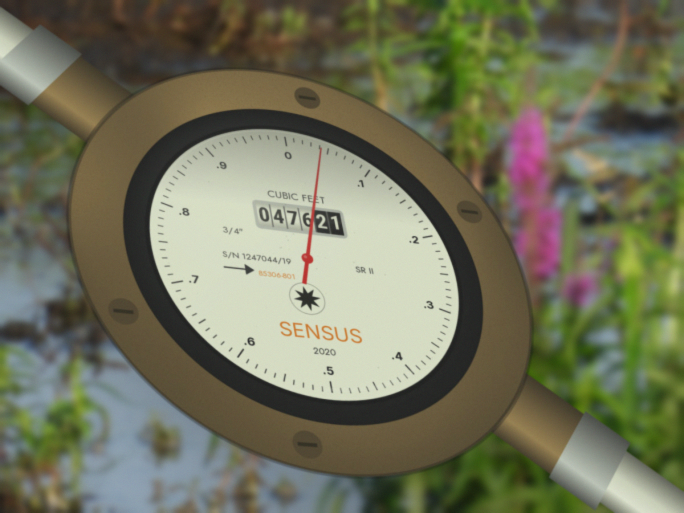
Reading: 47621.04 ft³
